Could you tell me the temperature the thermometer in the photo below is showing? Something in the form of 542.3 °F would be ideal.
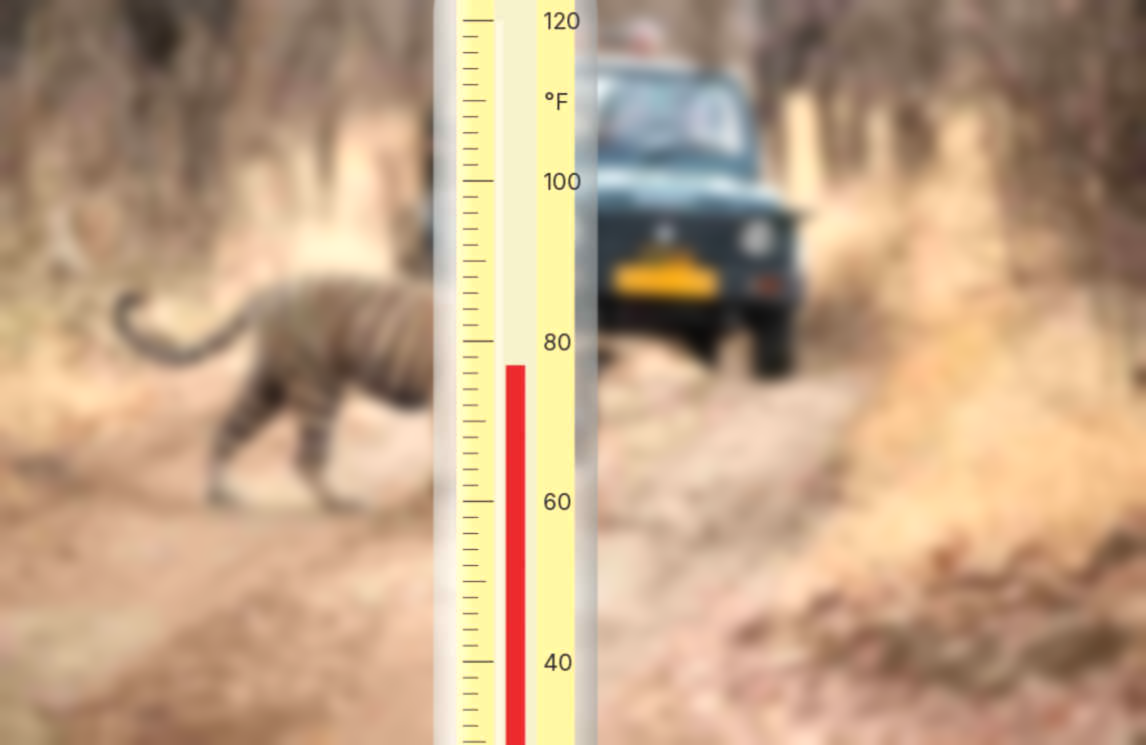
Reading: 77 °F
